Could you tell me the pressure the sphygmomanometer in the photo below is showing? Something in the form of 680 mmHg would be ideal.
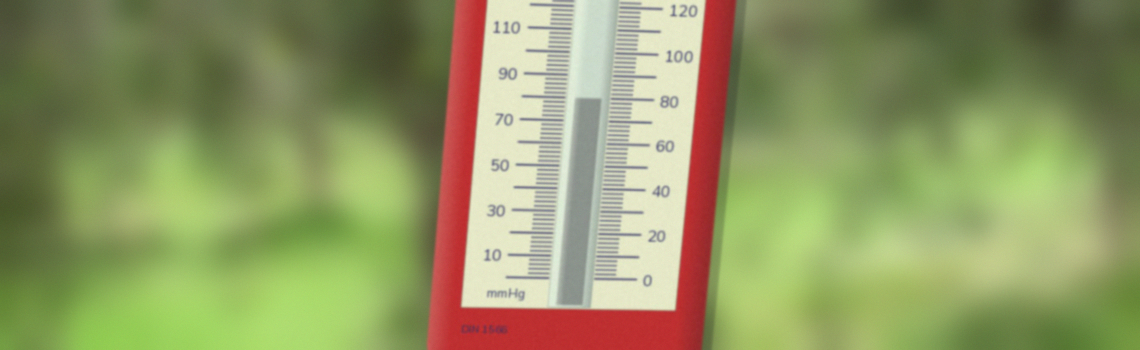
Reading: 80 mmHg
